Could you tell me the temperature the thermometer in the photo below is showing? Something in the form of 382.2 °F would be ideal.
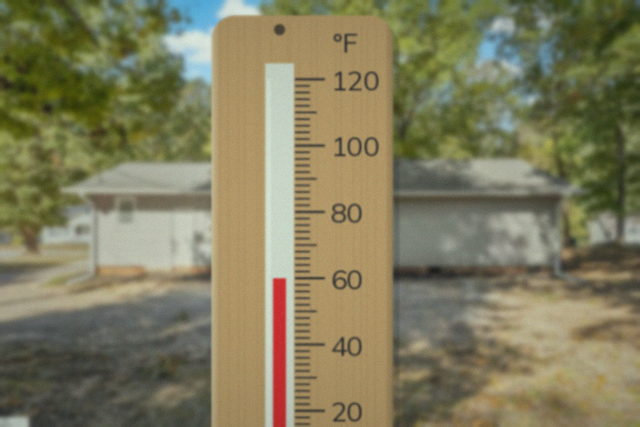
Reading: 60 °F
